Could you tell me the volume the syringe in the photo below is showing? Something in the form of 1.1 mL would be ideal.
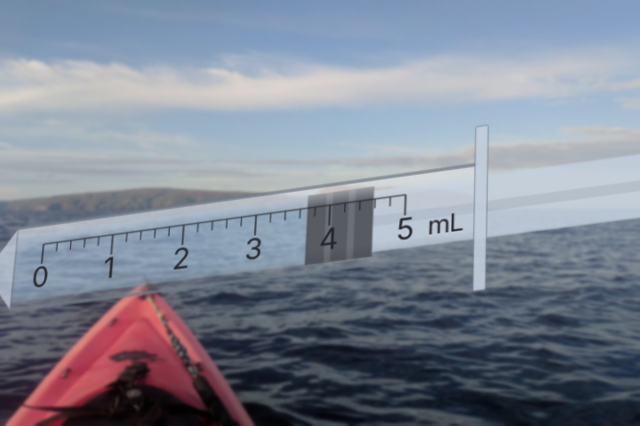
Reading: 3.7 mL
